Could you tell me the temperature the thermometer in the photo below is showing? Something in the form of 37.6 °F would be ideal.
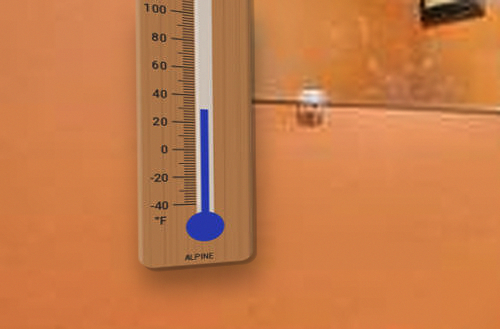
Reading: 30 °F
